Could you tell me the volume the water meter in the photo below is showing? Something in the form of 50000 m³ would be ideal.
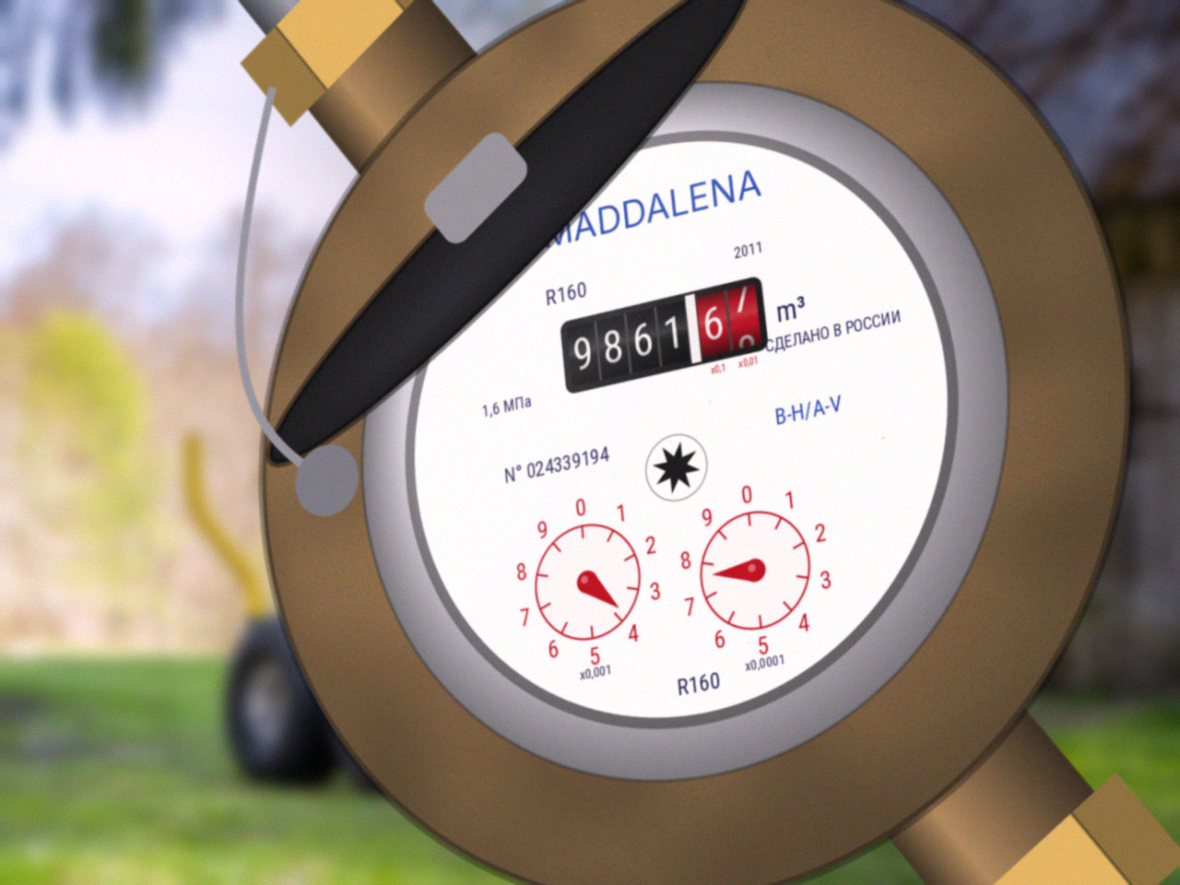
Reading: 9861.6737 m³
